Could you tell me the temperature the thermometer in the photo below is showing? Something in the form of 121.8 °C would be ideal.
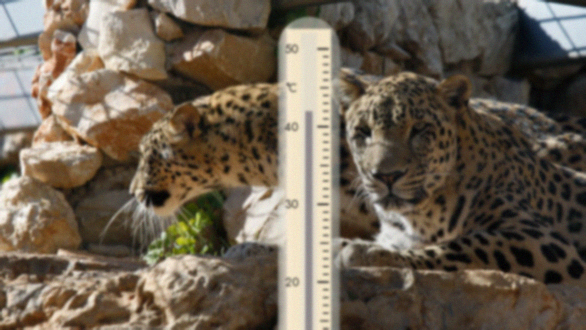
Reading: 42 °C
